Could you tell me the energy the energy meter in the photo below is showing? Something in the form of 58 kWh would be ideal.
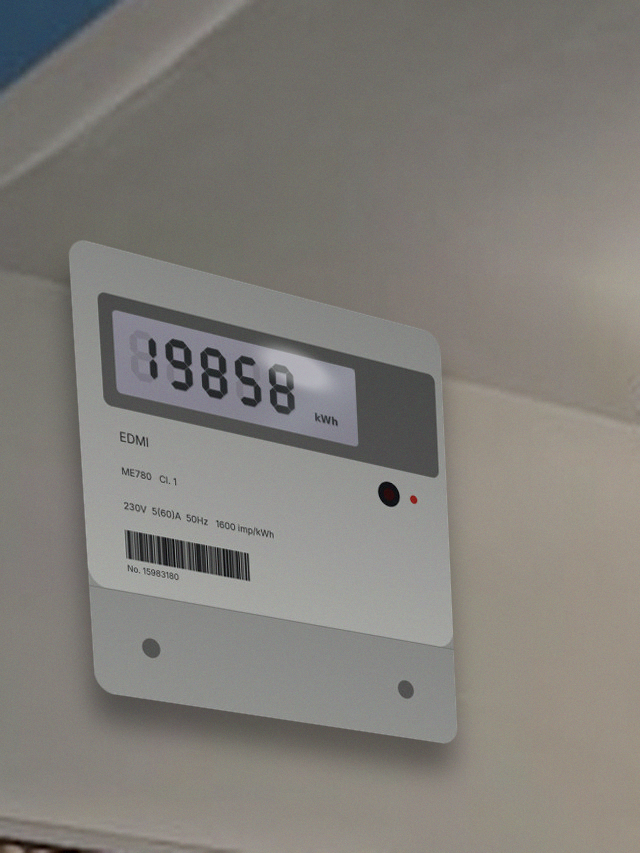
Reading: 19858 kWh
